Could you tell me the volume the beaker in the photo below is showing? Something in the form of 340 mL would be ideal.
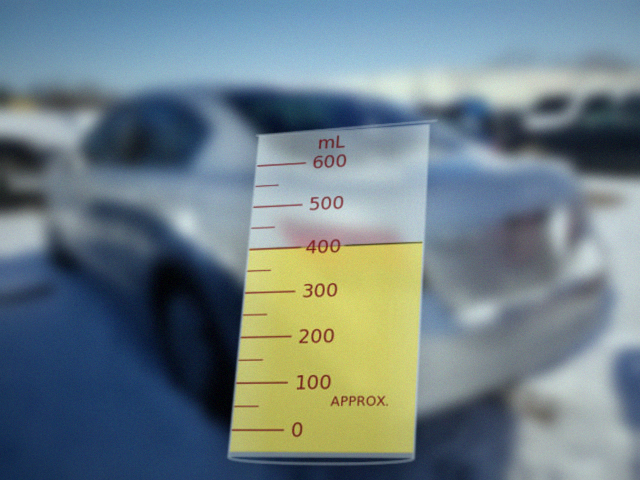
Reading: 400 mL
